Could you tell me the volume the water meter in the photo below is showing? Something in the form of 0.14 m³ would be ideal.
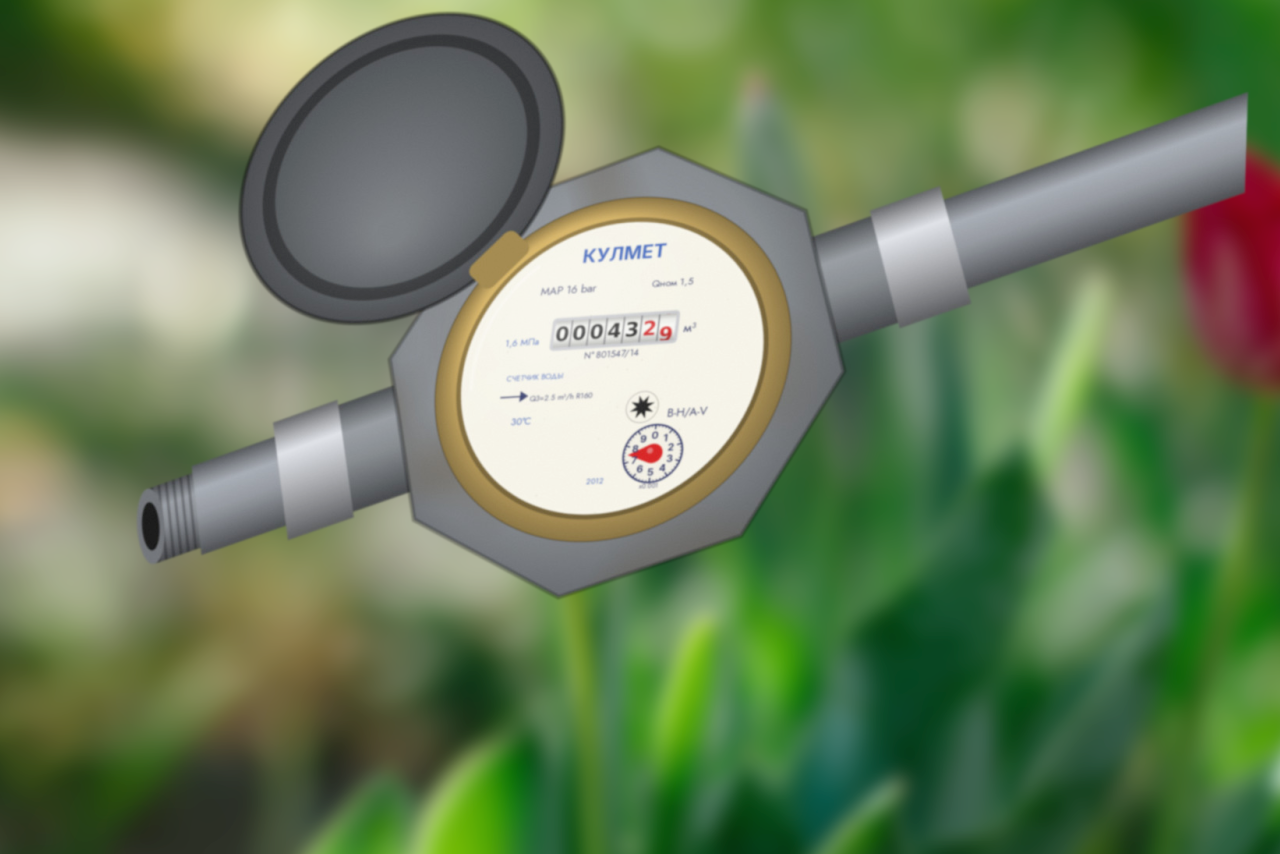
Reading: 43.287 m³
